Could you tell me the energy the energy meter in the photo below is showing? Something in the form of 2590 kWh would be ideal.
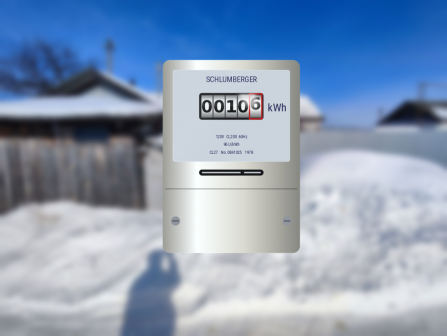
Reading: 10.6 kWh
